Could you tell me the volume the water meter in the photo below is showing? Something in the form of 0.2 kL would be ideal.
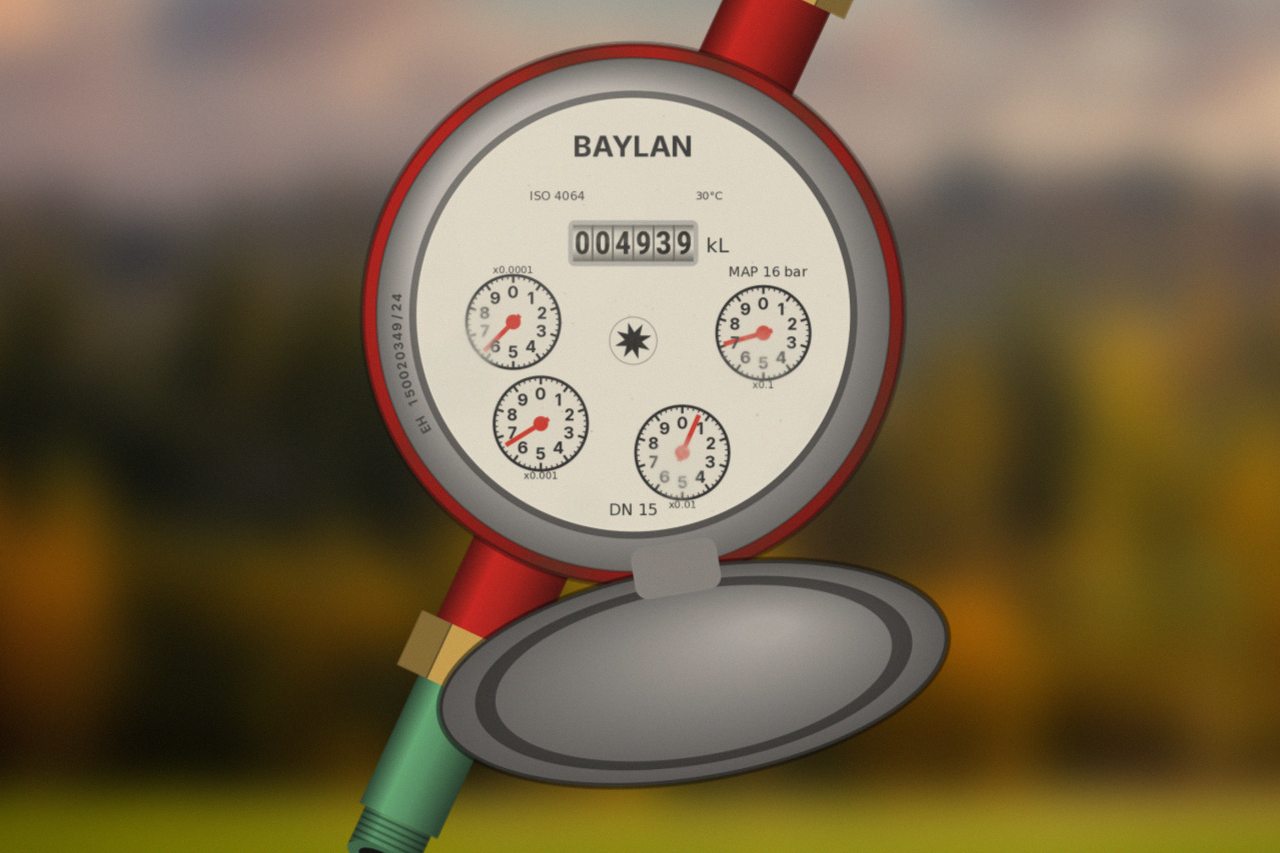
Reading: 4939.7066 kL
